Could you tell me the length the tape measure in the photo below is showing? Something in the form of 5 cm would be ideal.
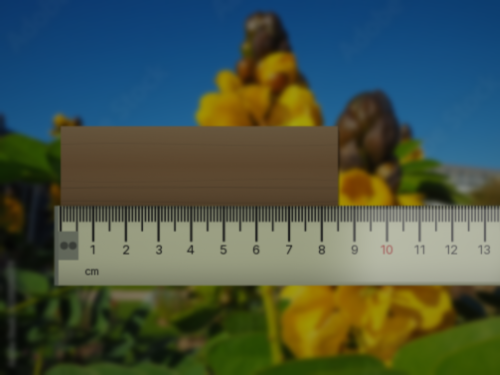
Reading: 8.5 cm
